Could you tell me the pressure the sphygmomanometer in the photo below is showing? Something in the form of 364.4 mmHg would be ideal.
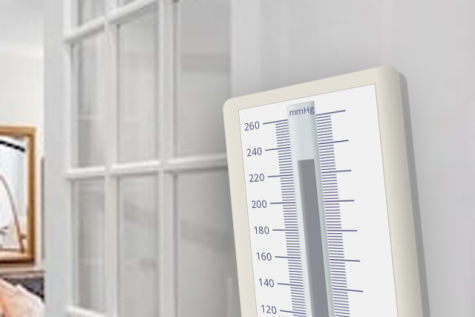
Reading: 230 mmHg
